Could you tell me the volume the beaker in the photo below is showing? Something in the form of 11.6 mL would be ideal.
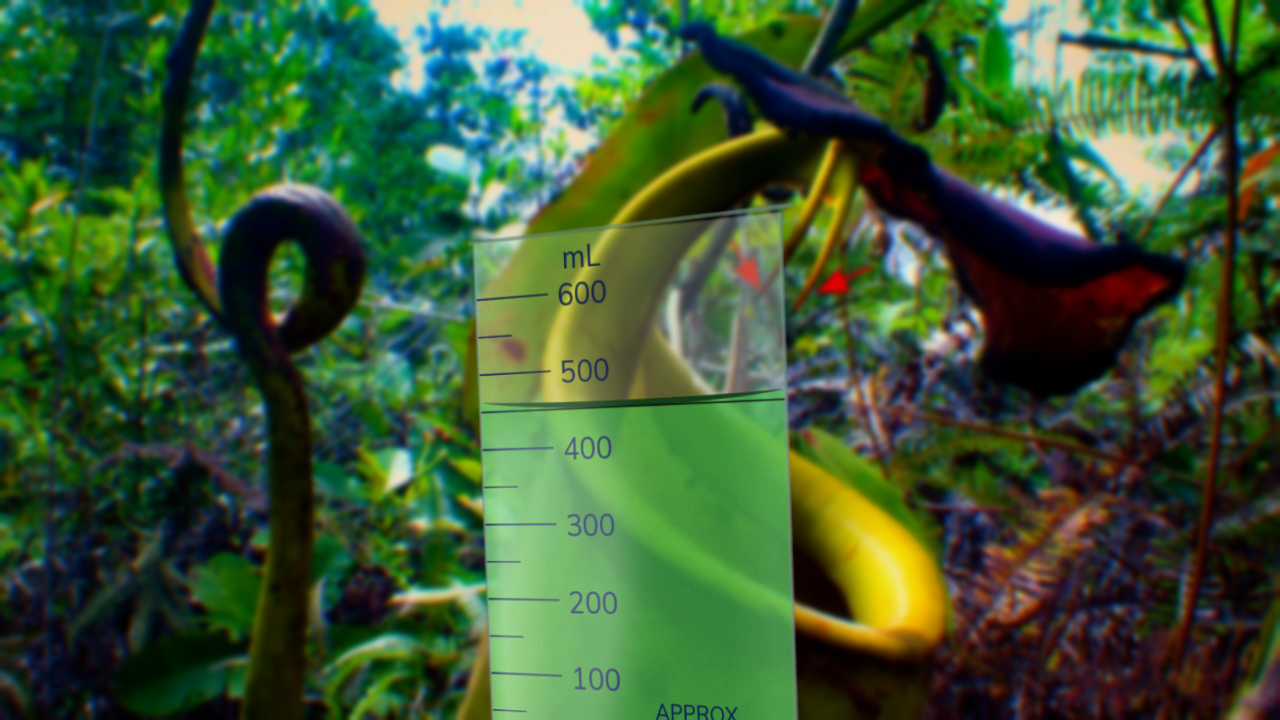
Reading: 450 mL
